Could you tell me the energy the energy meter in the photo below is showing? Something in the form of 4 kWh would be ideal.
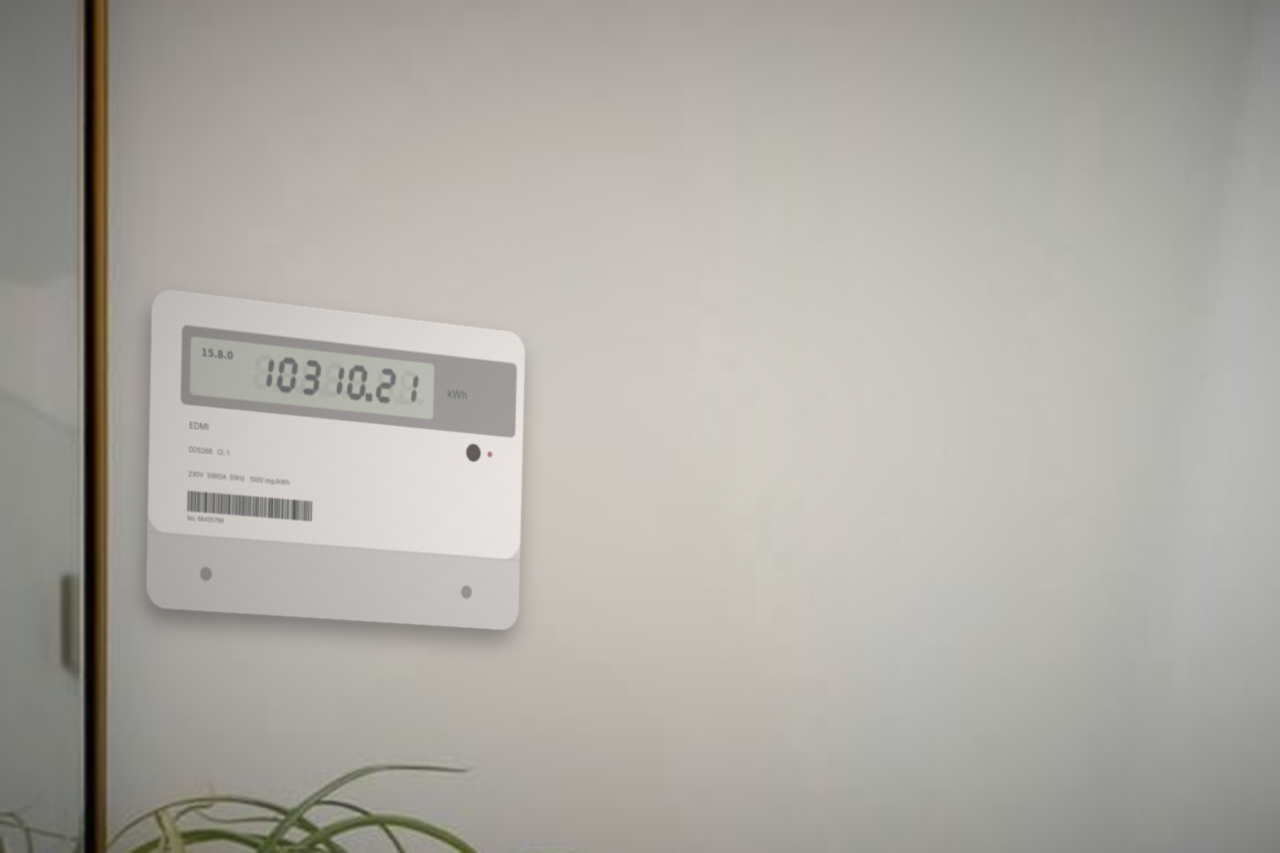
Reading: 10310.21 kWh
